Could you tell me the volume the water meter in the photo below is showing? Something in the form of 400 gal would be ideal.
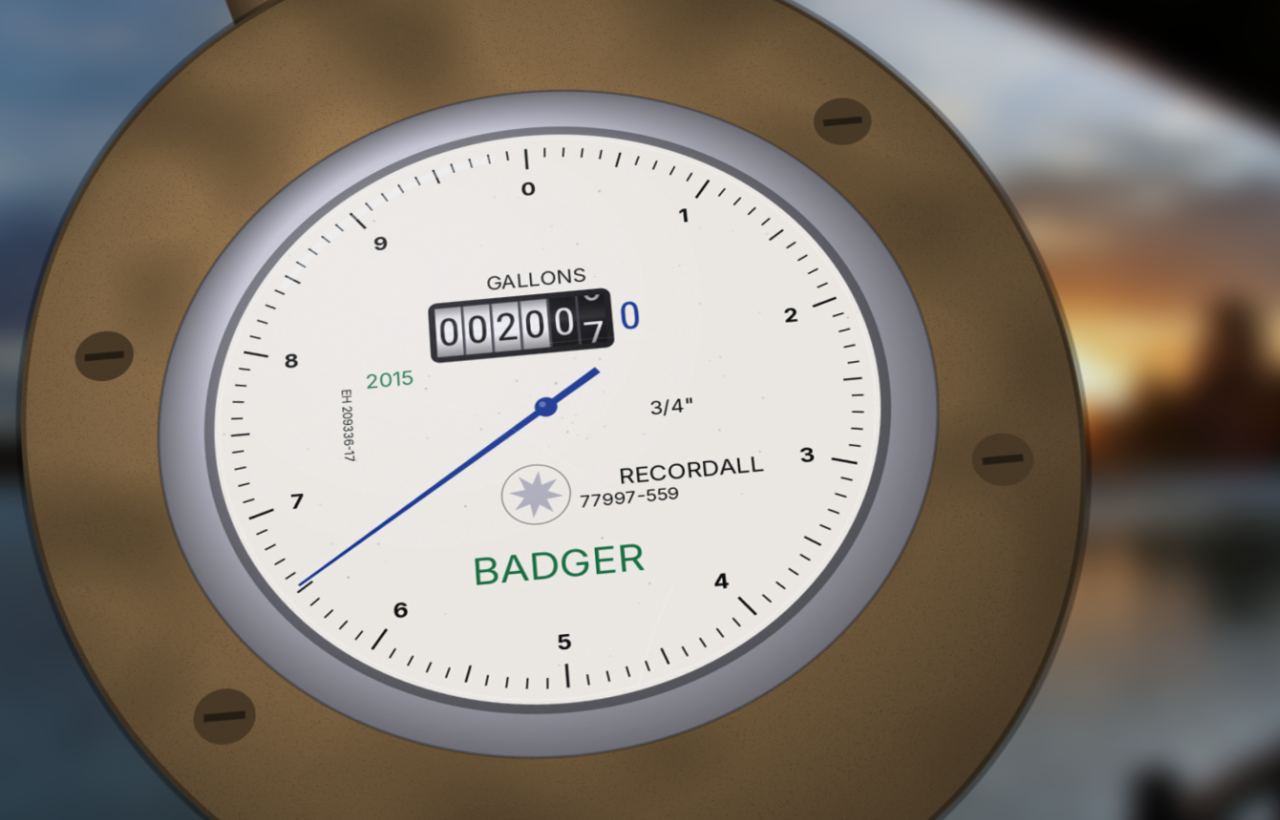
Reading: 20066.5 gal
